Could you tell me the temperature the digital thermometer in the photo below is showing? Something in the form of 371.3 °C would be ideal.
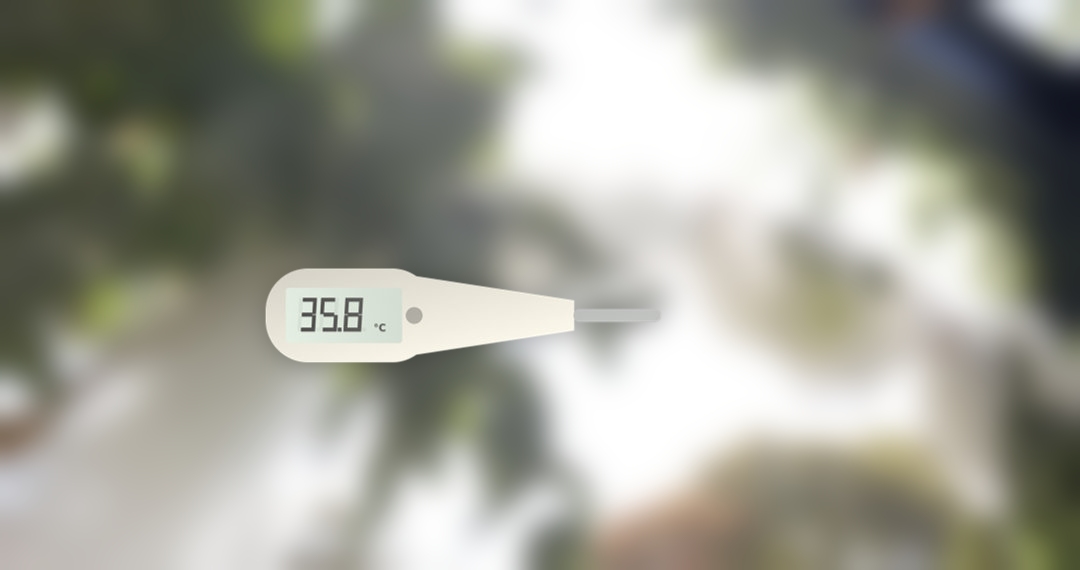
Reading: 35.8 °C
